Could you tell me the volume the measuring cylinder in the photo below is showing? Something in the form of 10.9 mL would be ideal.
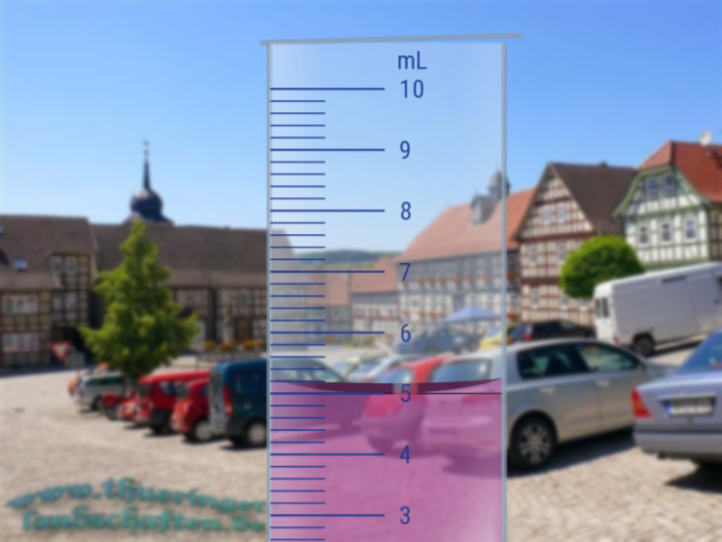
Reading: 5 mL
